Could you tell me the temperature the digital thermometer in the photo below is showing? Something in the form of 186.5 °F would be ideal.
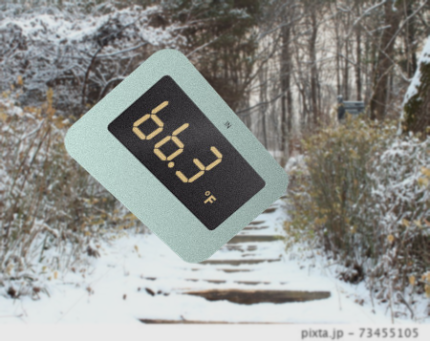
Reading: 66.3 °F
